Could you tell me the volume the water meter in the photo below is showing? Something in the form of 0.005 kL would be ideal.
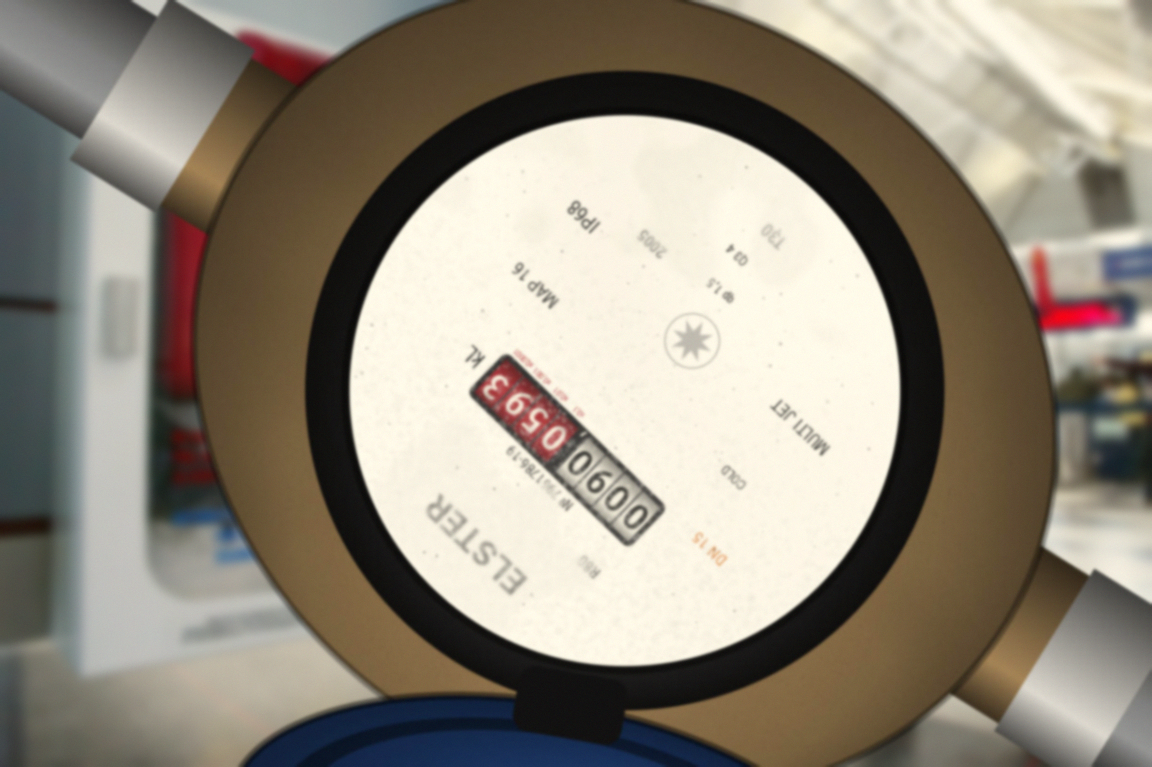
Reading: 90.0593 kL
